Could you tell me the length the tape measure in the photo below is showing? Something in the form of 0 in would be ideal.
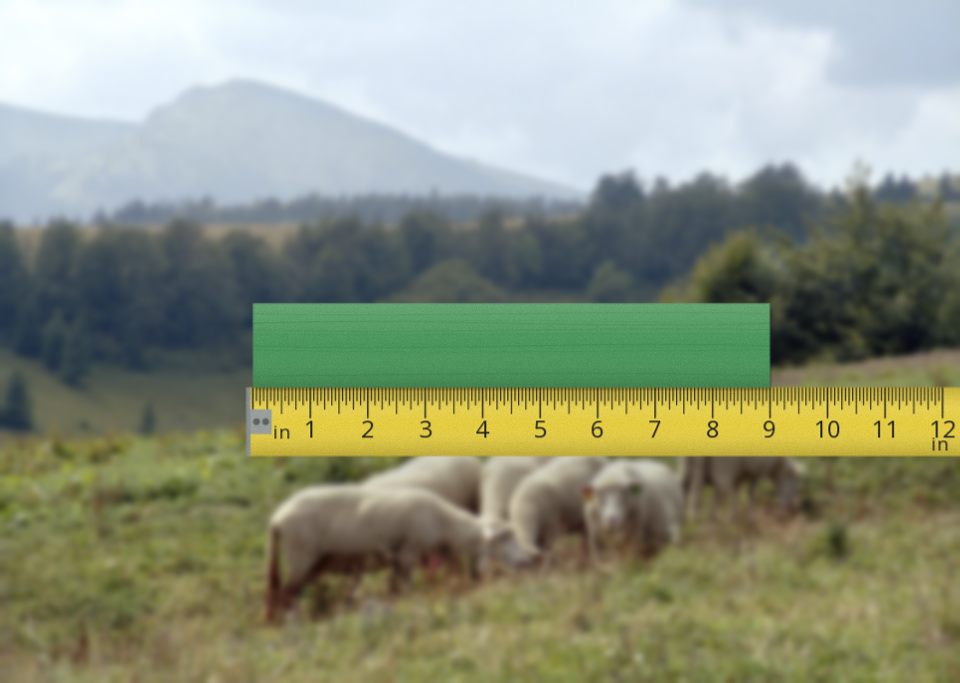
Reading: 9 in
